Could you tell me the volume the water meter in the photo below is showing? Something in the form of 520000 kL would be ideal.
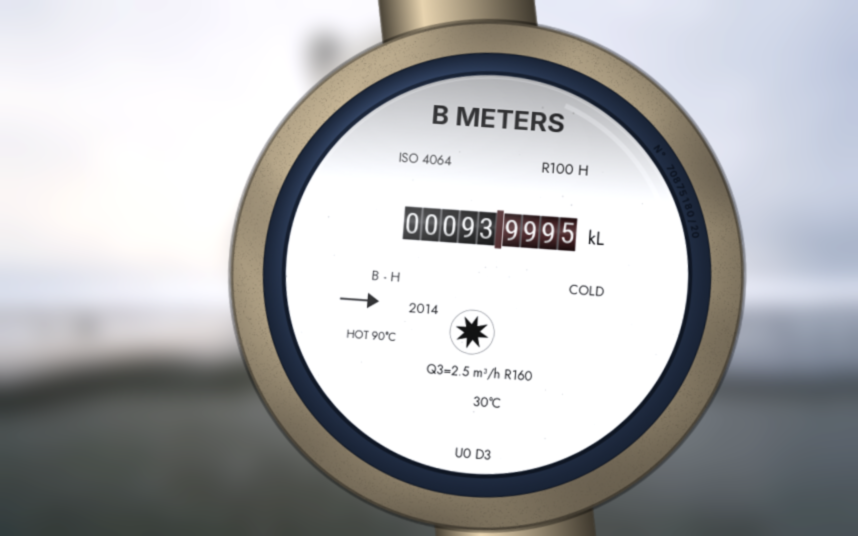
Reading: 93.9995 kL
